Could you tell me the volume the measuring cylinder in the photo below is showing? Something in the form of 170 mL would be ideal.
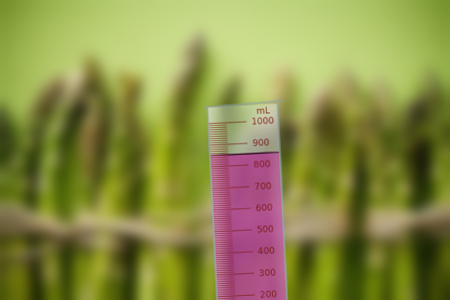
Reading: 850 mL
